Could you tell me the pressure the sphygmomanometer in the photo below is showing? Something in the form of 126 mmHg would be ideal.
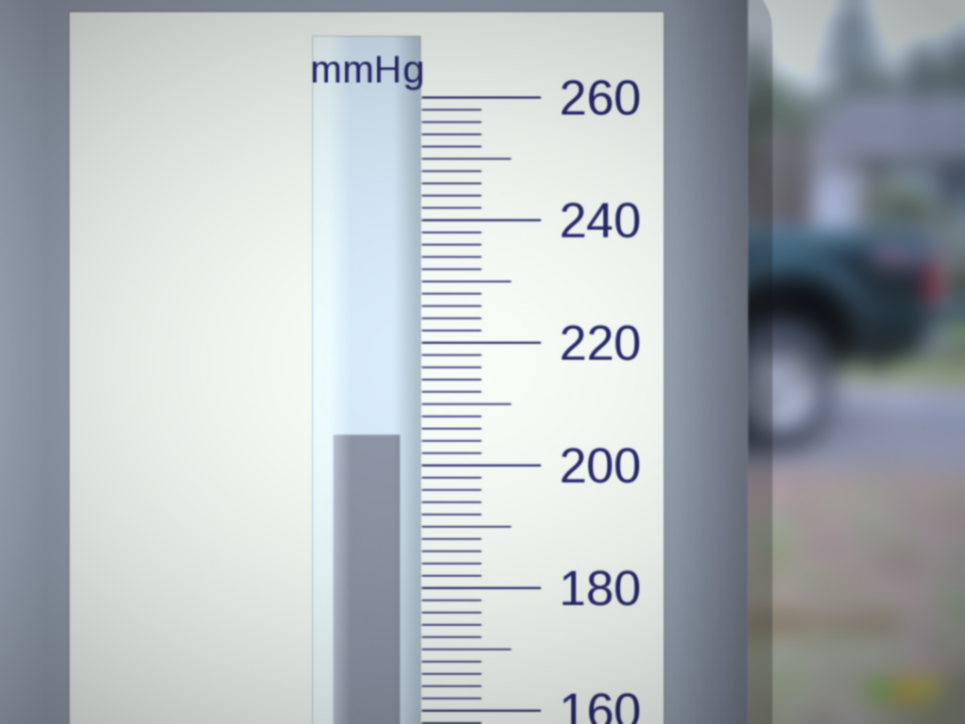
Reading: 205 mmHg
